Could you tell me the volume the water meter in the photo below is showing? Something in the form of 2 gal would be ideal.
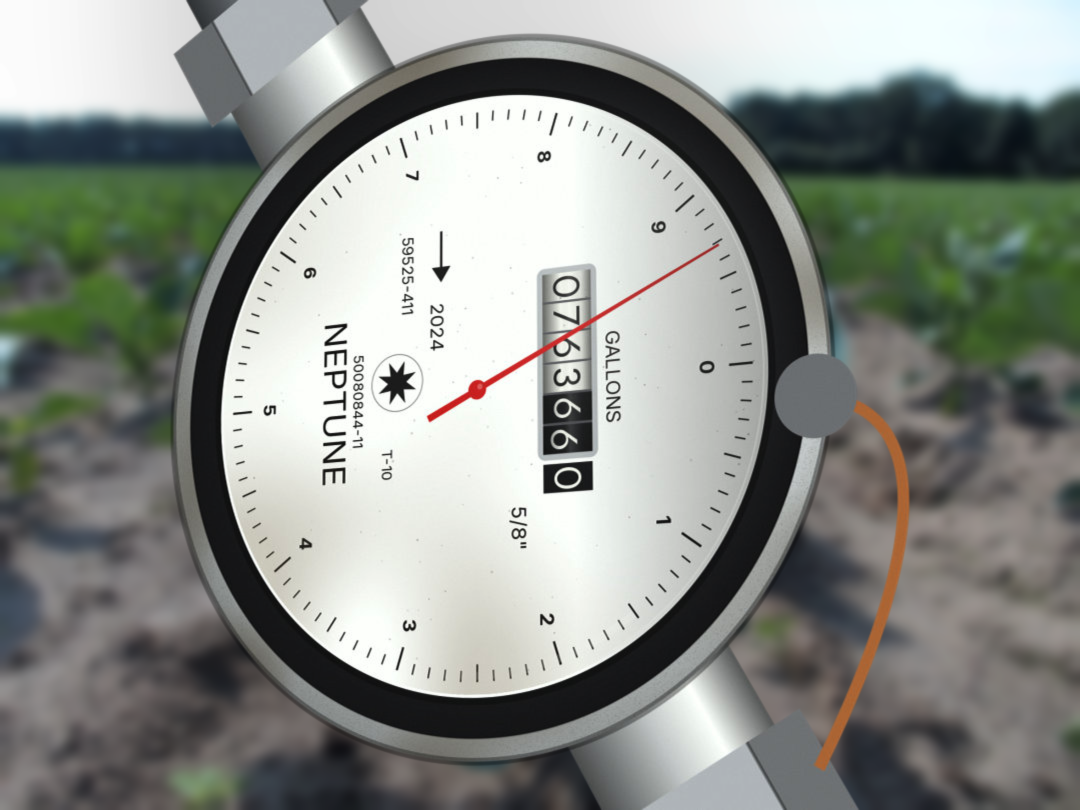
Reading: 763659.3 gal
